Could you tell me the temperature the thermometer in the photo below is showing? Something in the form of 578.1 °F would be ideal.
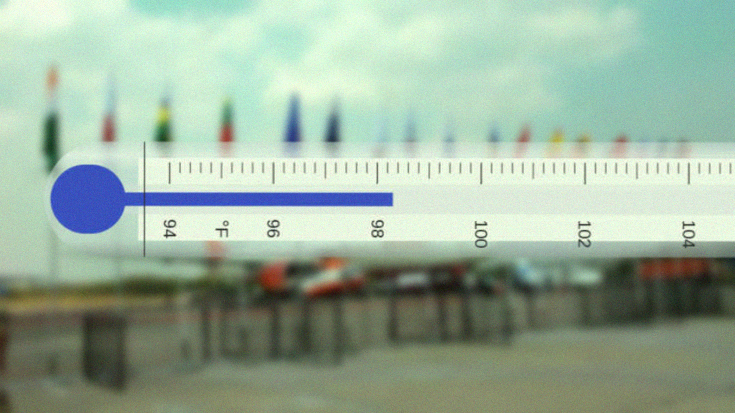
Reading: 98.3 °F
